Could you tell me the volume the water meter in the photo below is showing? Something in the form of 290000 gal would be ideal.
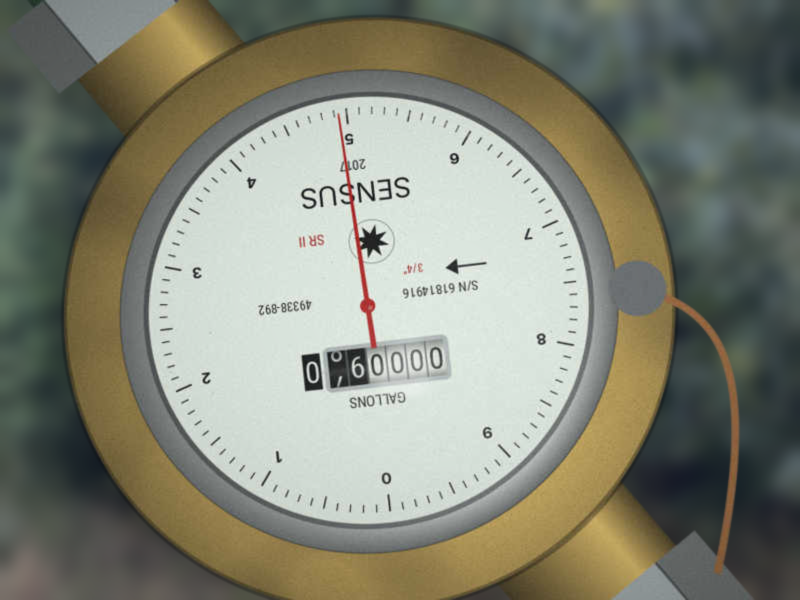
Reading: 974.9 gal
